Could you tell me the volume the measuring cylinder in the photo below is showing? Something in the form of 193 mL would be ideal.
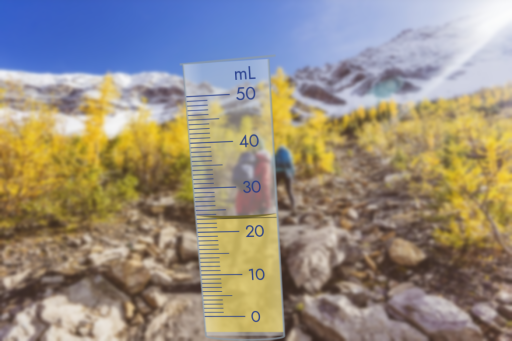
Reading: 23 mL
